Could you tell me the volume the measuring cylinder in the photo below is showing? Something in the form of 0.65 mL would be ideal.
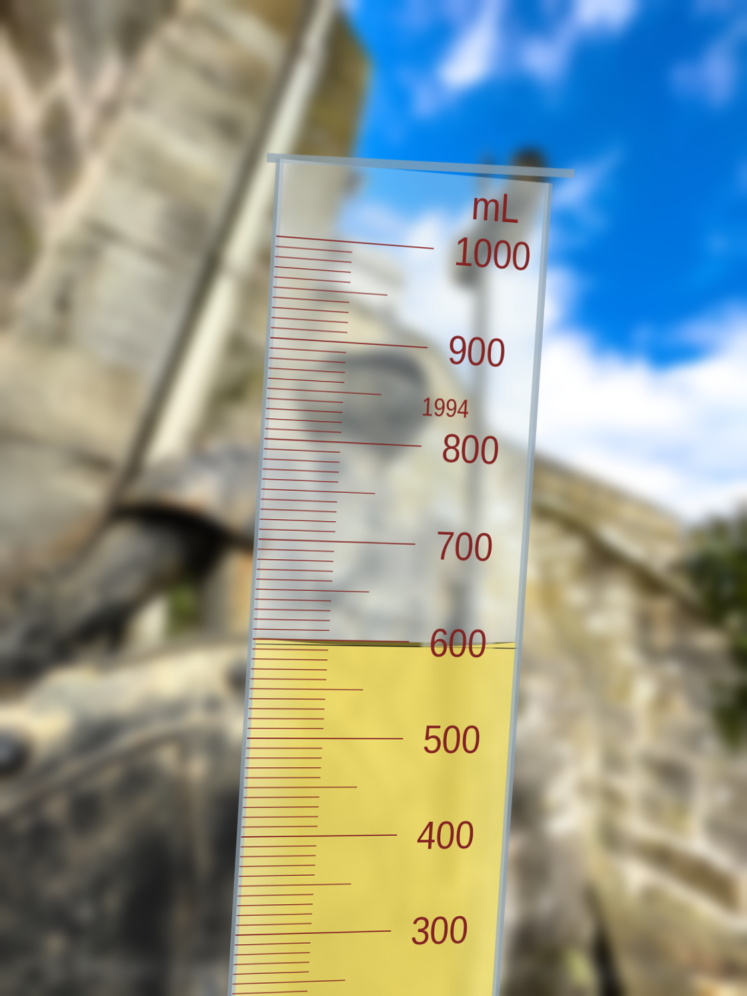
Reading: 595 mL
